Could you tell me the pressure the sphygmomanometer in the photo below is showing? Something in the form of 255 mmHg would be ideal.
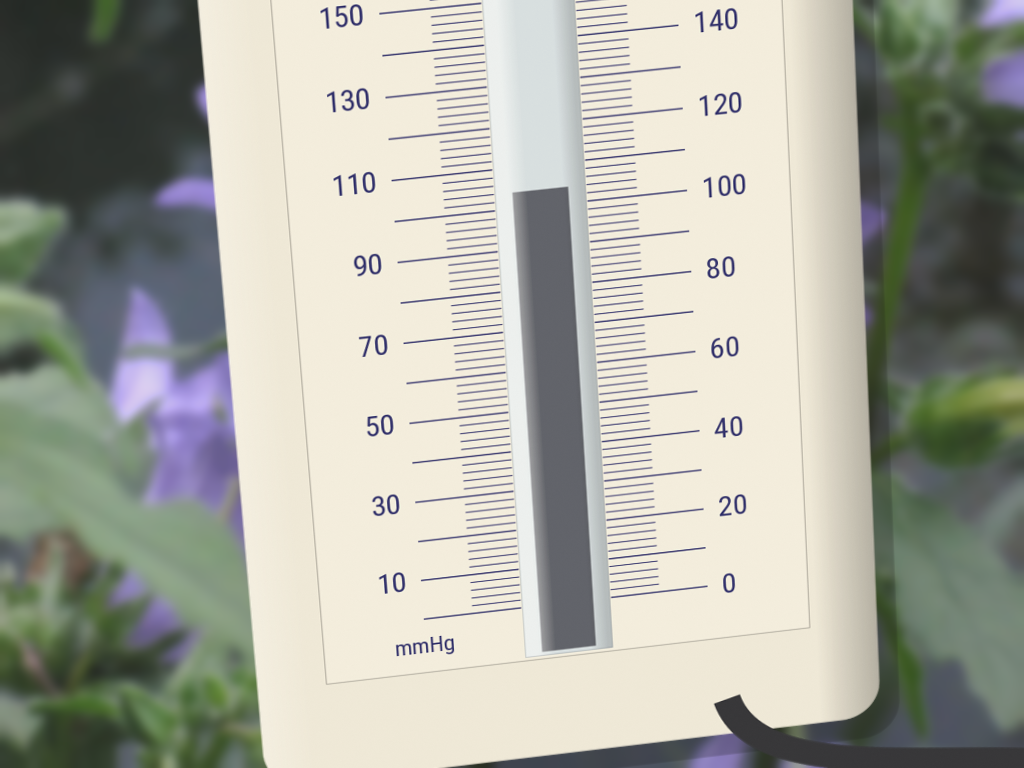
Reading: 104 mmHg
